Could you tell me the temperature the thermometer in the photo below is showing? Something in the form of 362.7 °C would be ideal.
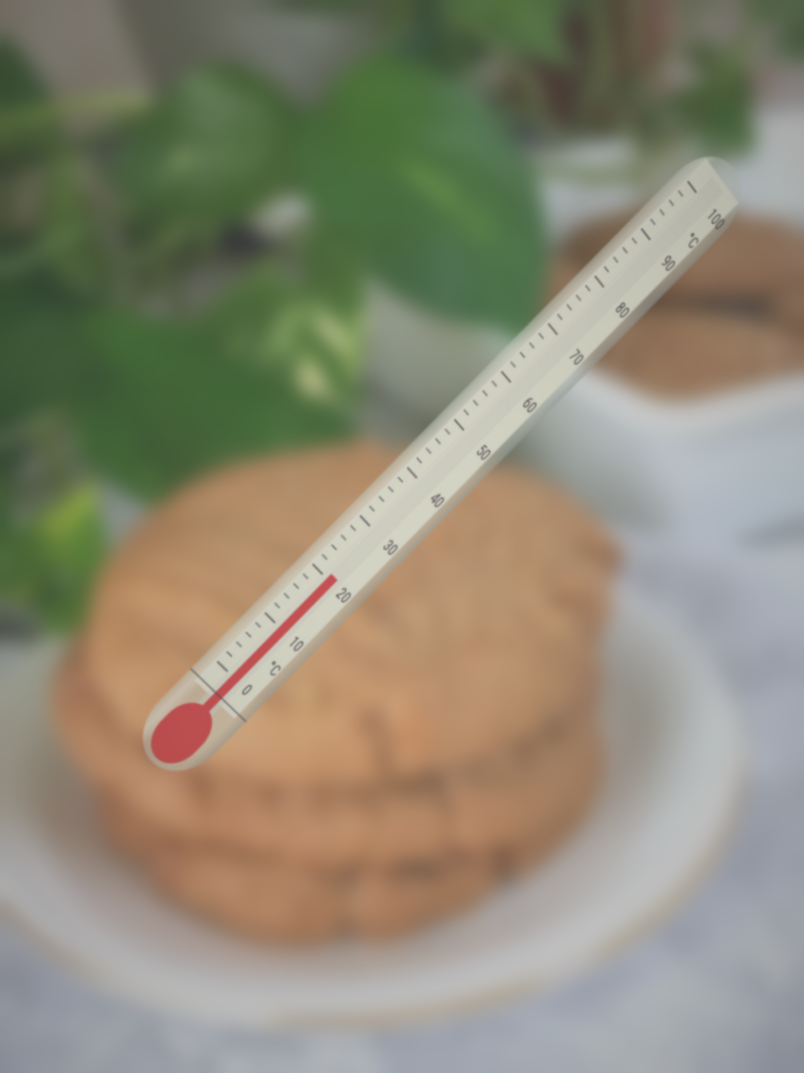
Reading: 21 °C
